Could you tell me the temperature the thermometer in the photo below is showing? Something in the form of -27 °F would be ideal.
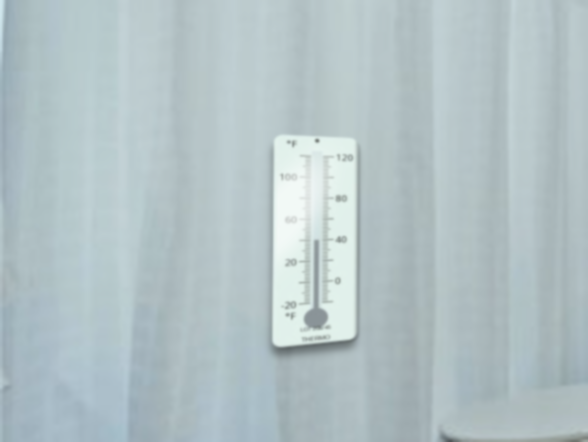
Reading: 40 °F
